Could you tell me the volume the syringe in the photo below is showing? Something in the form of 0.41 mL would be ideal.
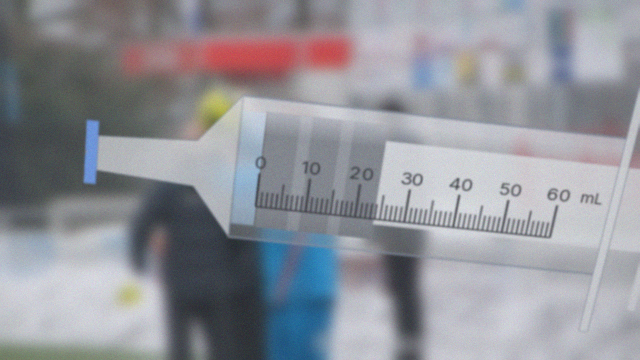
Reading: 0 mL
